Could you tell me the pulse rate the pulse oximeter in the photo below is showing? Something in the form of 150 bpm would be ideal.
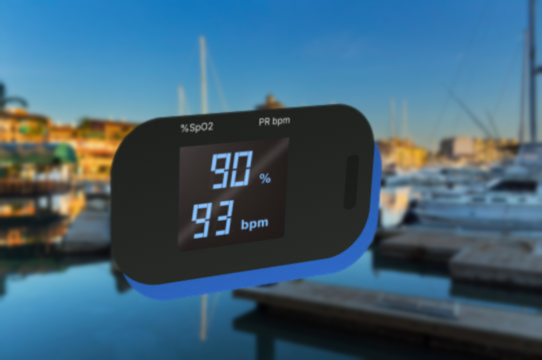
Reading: 93 bpm
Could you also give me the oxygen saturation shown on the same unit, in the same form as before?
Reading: 90 %
